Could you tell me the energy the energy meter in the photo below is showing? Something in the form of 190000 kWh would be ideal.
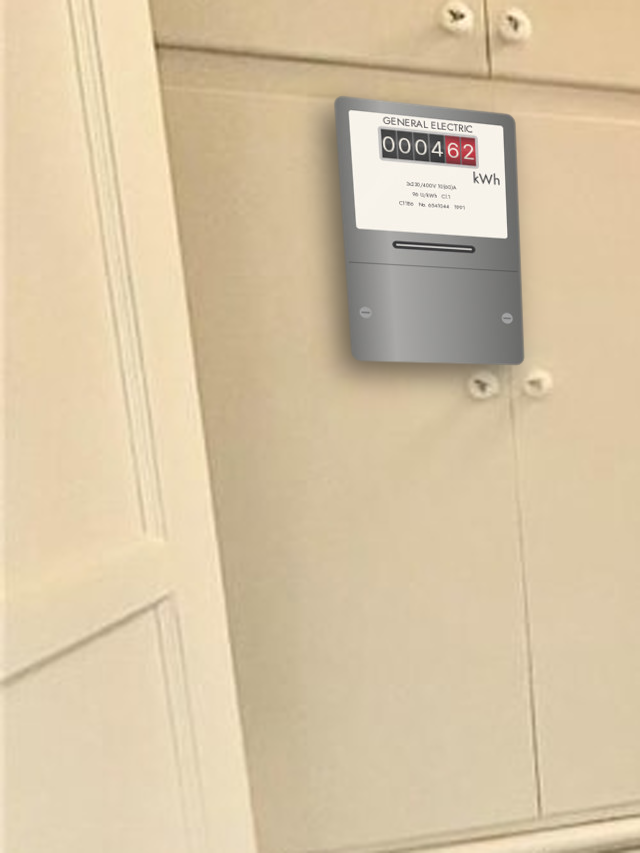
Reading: 4.62 kWh
